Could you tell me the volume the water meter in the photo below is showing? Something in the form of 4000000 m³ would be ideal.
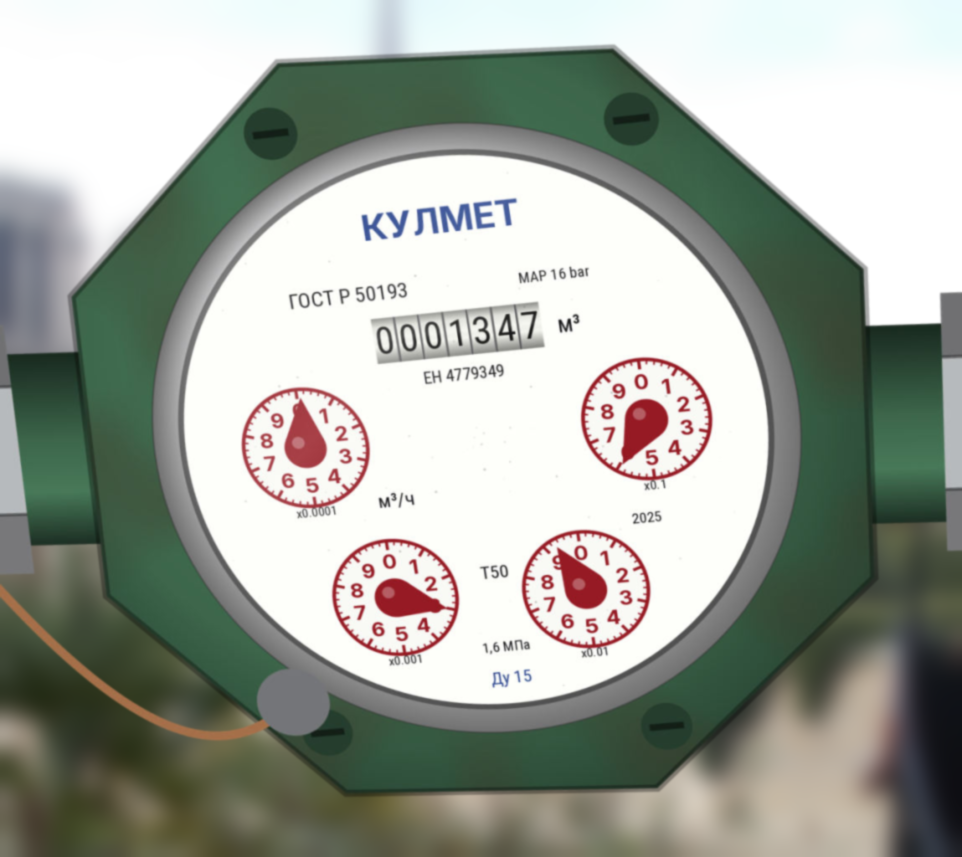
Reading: 1347.5930 m³
